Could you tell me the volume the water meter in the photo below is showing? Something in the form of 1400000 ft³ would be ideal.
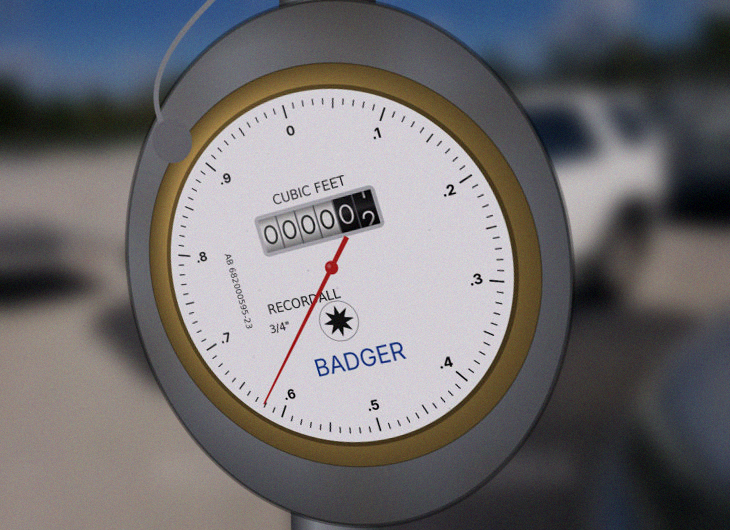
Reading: 1.62 ft³
